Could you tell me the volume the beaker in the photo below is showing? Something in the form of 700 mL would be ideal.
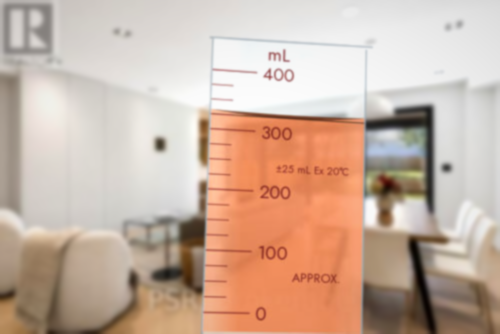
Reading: 325 mL
